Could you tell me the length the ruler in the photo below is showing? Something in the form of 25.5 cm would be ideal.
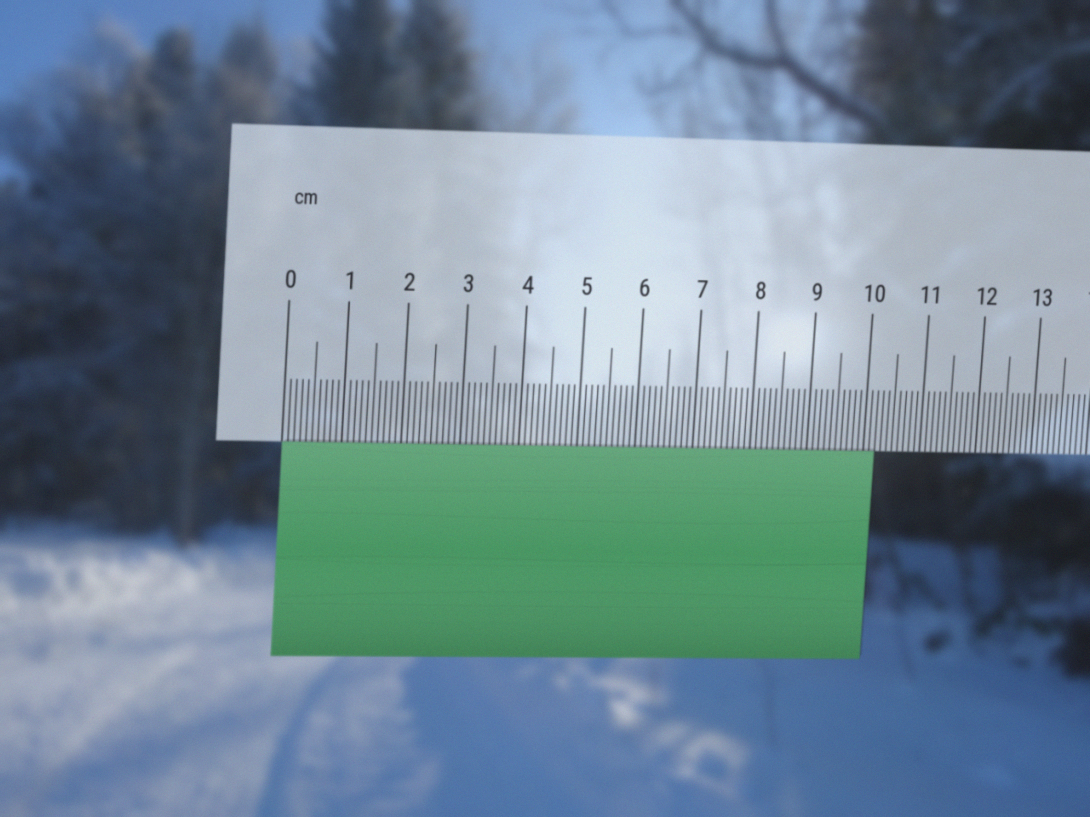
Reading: 10.2 cm
